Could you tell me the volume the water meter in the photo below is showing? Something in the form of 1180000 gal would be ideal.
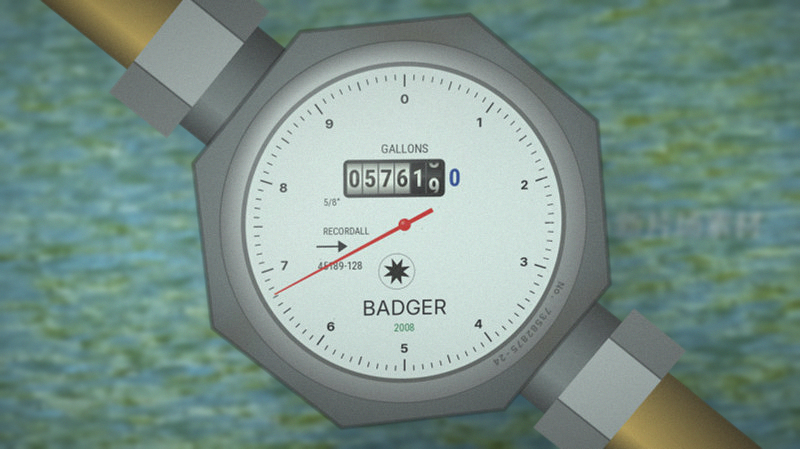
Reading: 576186.7 gal
